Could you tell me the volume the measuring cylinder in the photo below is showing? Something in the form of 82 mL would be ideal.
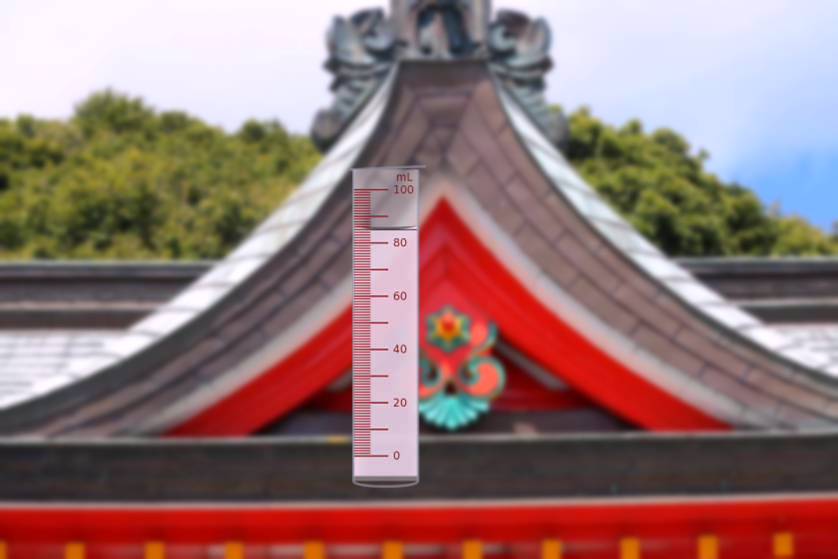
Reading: 85 mL
